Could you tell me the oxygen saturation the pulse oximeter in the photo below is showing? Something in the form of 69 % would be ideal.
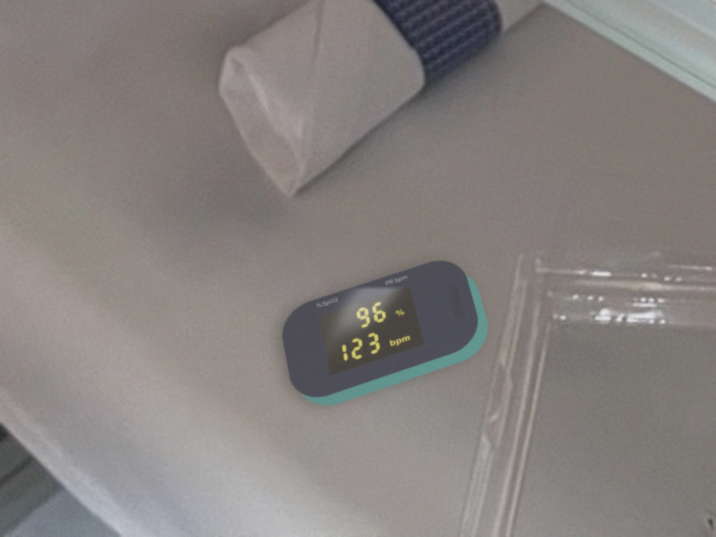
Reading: 96 %
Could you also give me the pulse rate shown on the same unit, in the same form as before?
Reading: 123 bpm
